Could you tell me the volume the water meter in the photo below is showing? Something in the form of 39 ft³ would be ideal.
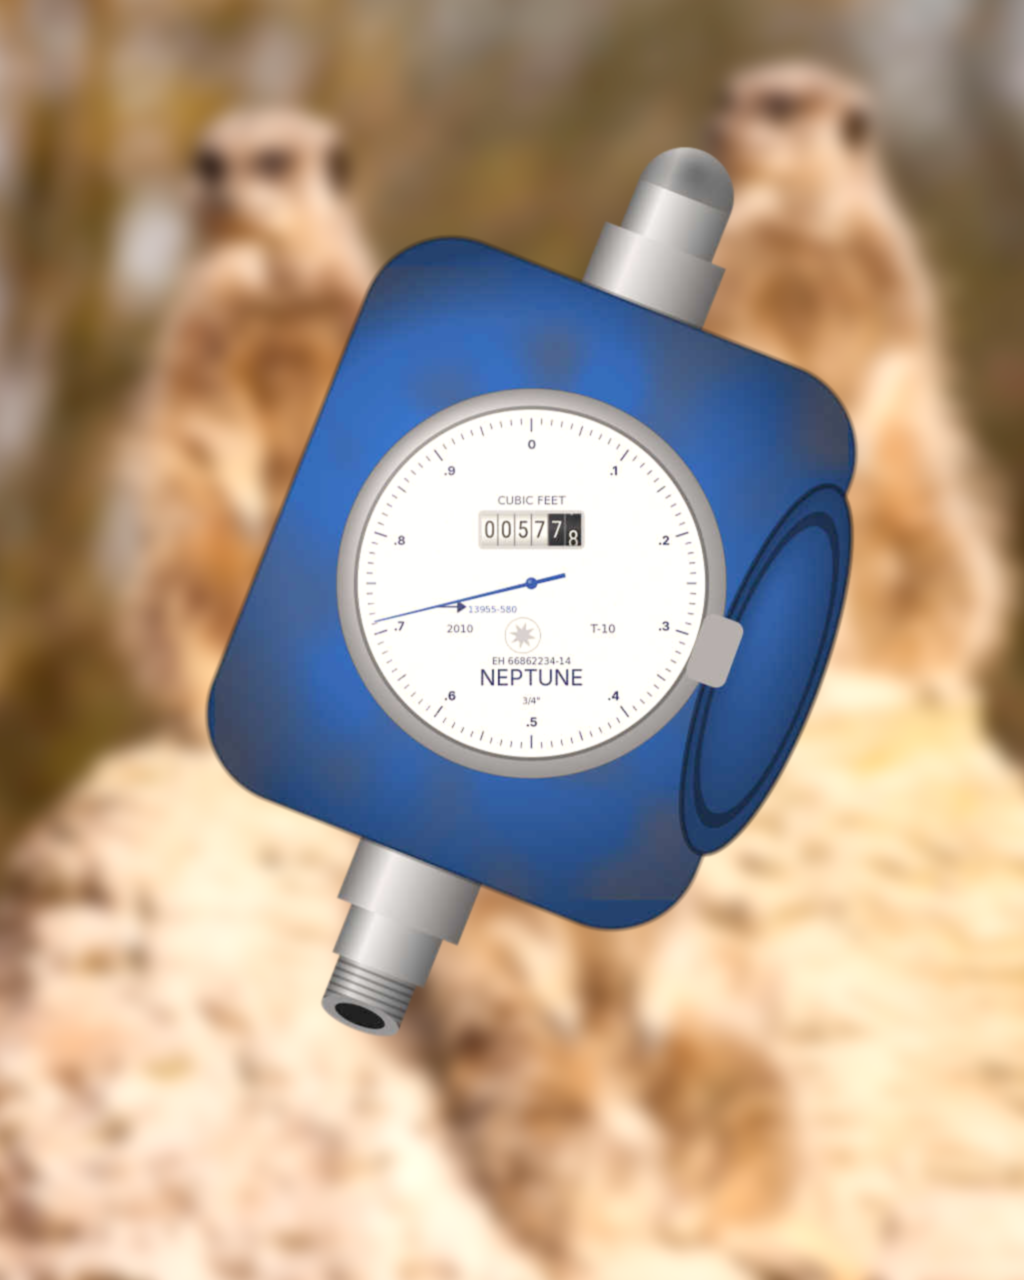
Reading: 5777.71 ft³
